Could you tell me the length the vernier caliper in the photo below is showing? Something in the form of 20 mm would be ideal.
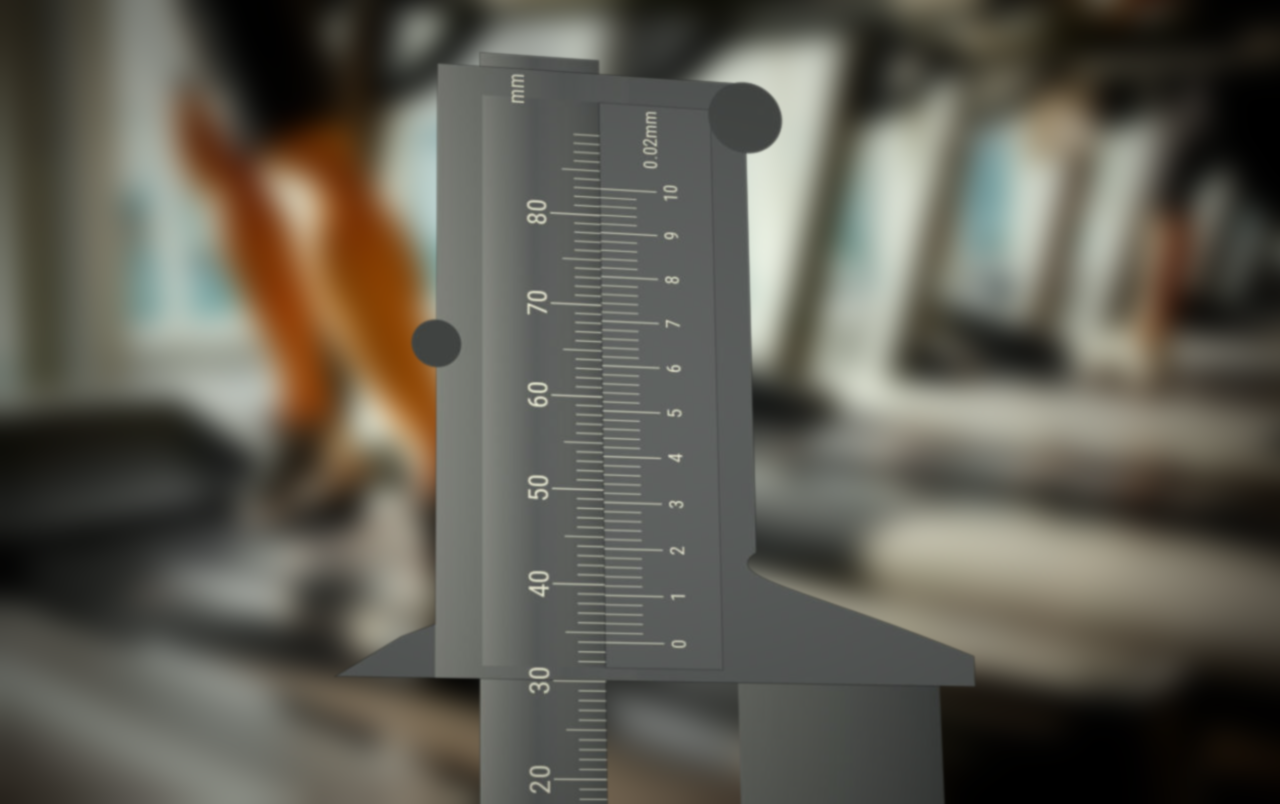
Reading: 34.0 mm
